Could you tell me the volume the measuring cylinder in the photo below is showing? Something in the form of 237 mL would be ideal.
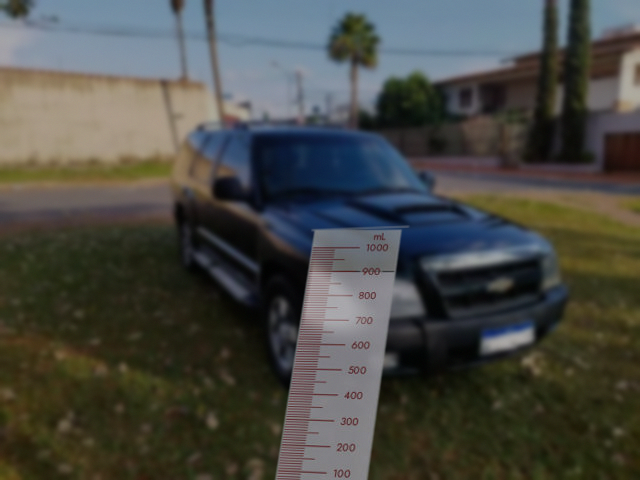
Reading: 900 mL
